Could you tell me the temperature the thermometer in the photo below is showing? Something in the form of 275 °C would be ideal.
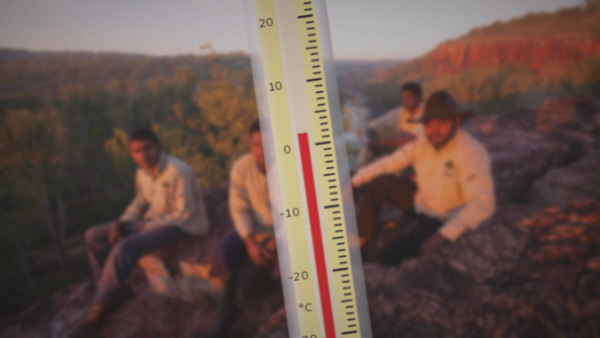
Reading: 2 °C
